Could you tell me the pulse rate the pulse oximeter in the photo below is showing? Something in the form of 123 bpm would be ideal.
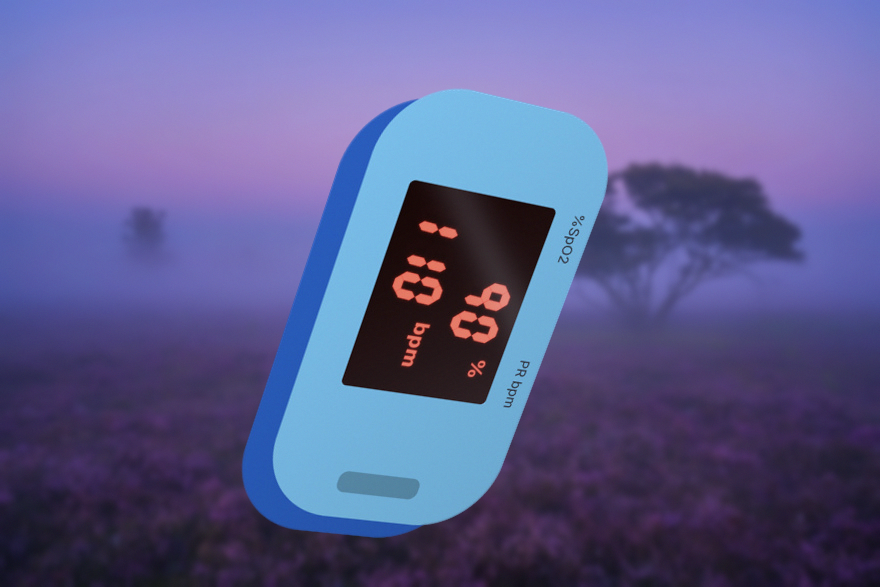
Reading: 110 bpm
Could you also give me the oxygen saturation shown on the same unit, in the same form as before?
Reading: 90 %
